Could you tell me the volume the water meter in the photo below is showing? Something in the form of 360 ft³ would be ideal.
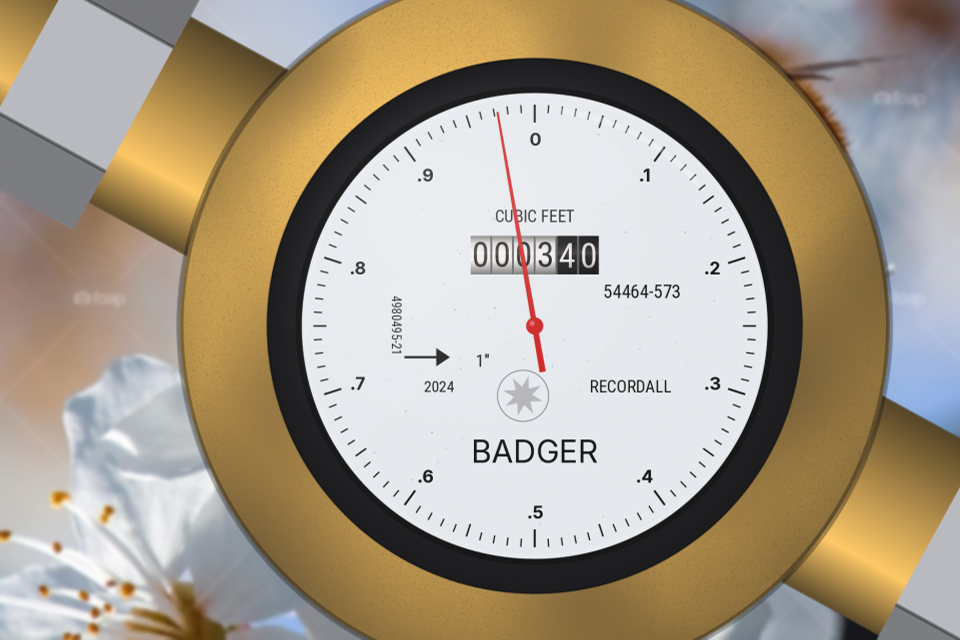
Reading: 339.97 ft³
